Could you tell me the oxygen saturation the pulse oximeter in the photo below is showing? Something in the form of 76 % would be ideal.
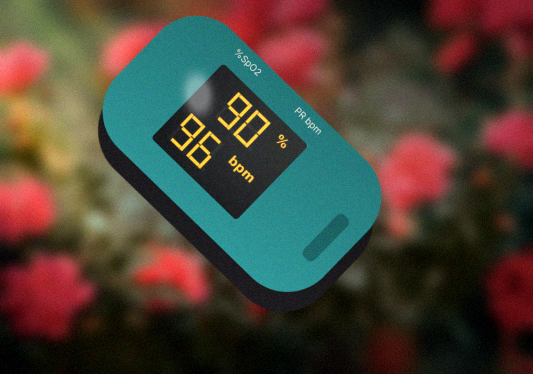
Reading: 90 %
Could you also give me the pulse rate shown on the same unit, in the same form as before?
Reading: 96 bpm
